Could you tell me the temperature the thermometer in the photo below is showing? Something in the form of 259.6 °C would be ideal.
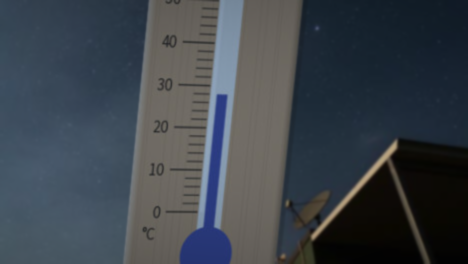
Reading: 28 °C
